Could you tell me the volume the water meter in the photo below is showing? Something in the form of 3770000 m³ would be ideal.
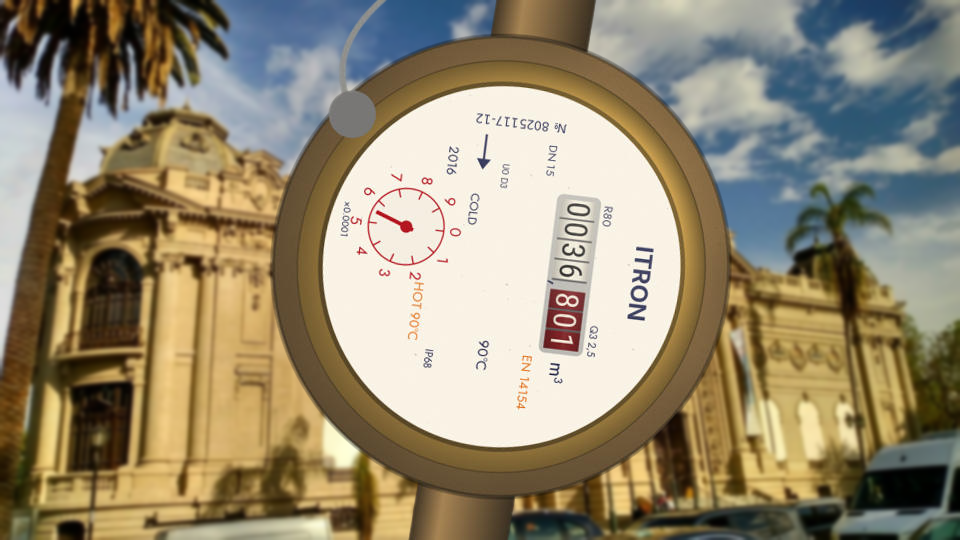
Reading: 36.8015 m³
